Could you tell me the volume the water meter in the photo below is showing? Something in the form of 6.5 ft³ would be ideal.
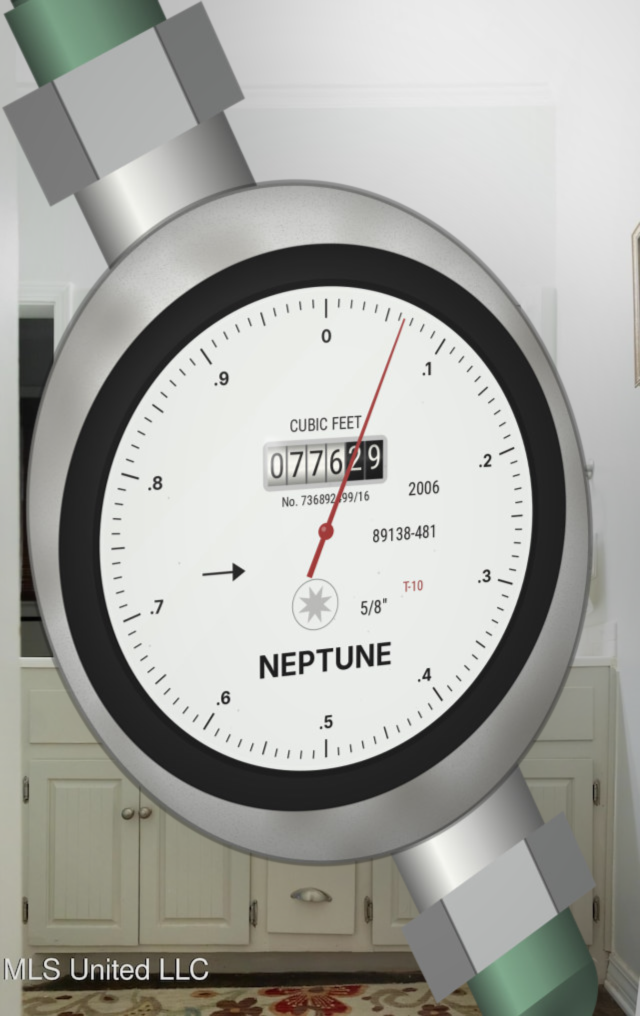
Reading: 77629.06 ft³
